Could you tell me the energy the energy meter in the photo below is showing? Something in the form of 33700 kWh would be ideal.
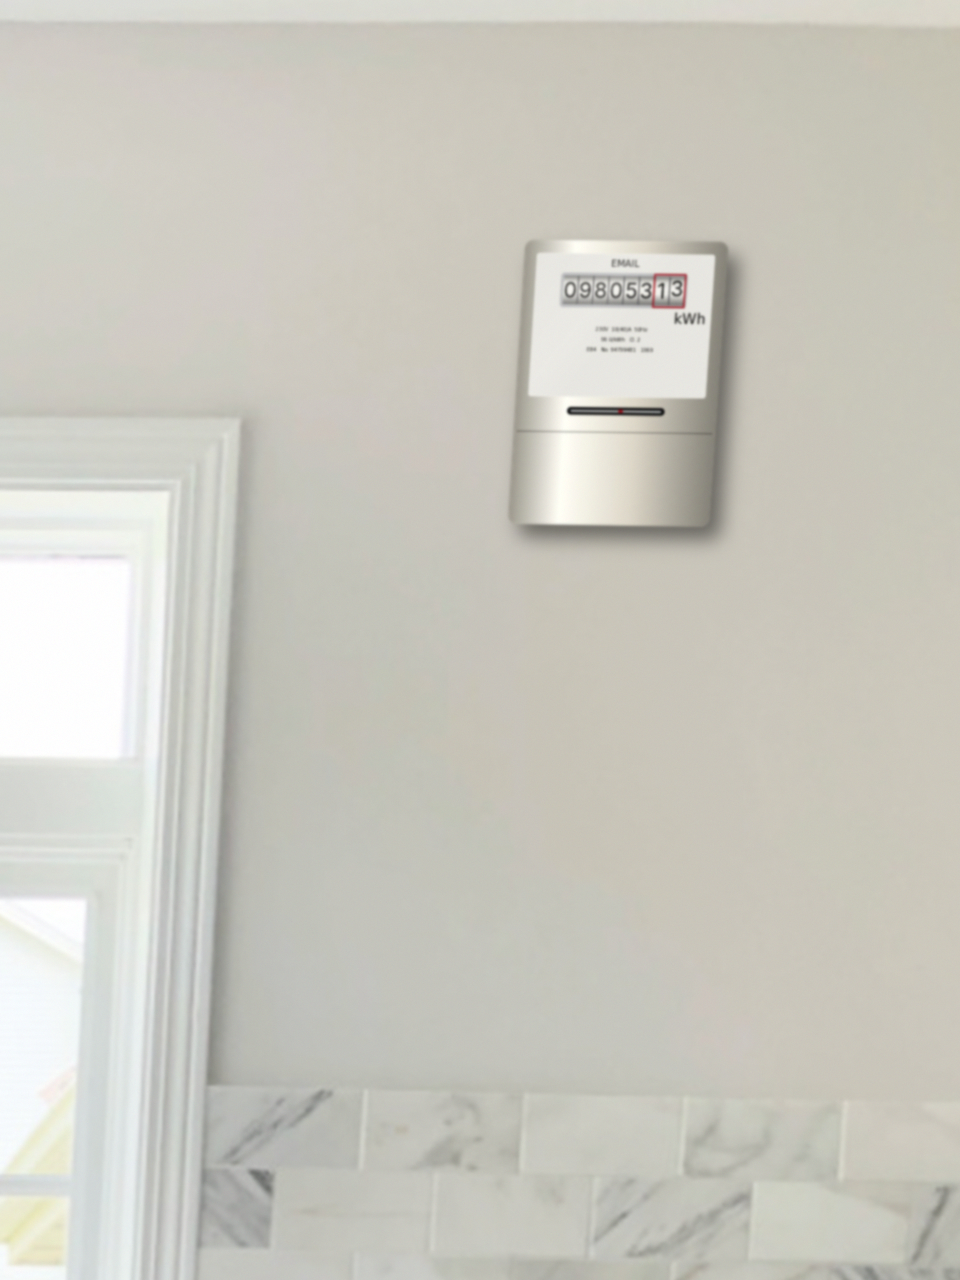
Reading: 98053.13 kWh
